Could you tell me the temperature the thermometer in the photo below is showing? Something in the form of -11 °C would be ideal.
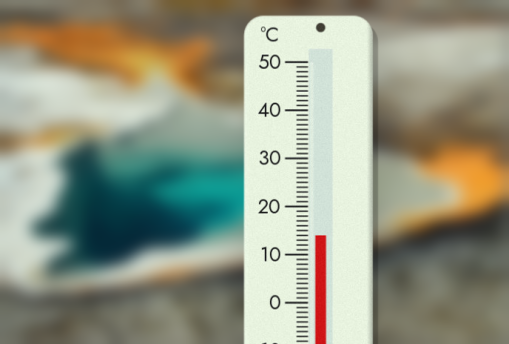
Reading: 14 °C
